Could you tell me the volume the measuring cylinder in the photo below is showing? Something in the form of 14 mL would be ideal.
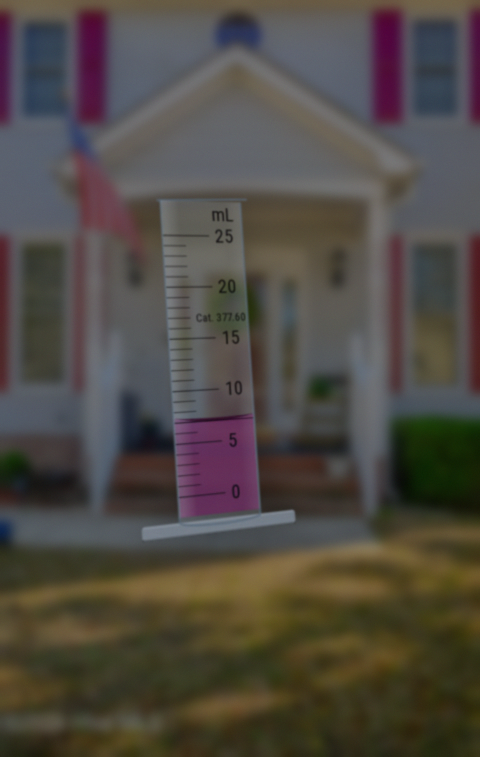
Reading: 7 mL
